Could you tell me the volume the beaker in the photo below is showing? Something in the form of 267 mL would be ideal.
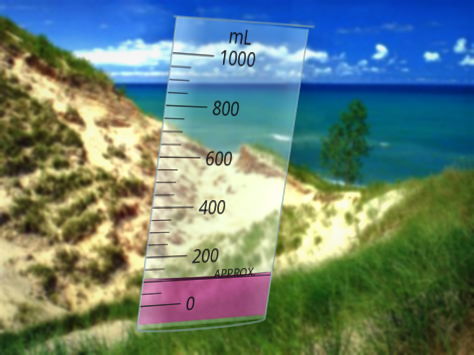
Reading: 100 mL
